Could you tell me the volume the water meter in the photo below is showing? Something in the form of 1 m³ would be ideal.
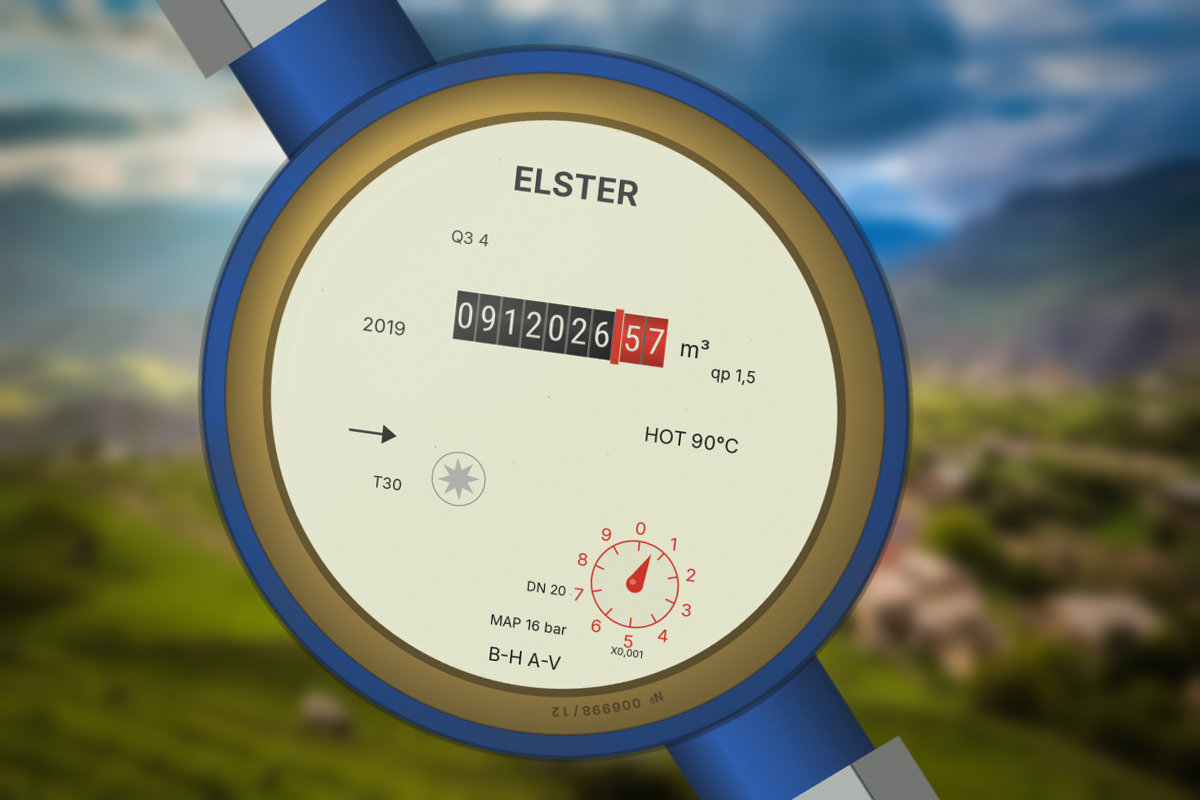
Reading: 912026.570 m³
